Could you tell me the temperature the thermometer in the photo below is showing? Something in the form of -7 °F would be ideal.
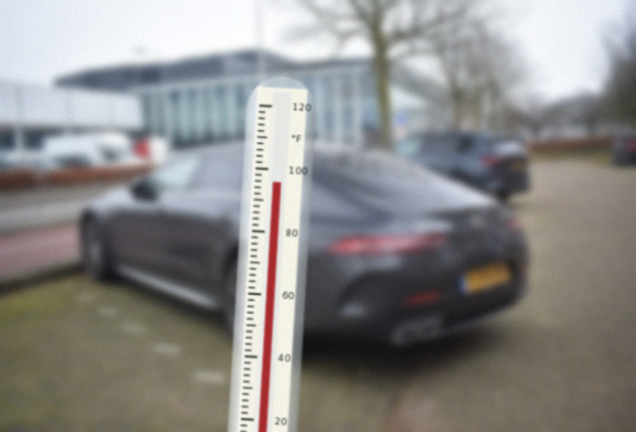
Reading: 96 °F
